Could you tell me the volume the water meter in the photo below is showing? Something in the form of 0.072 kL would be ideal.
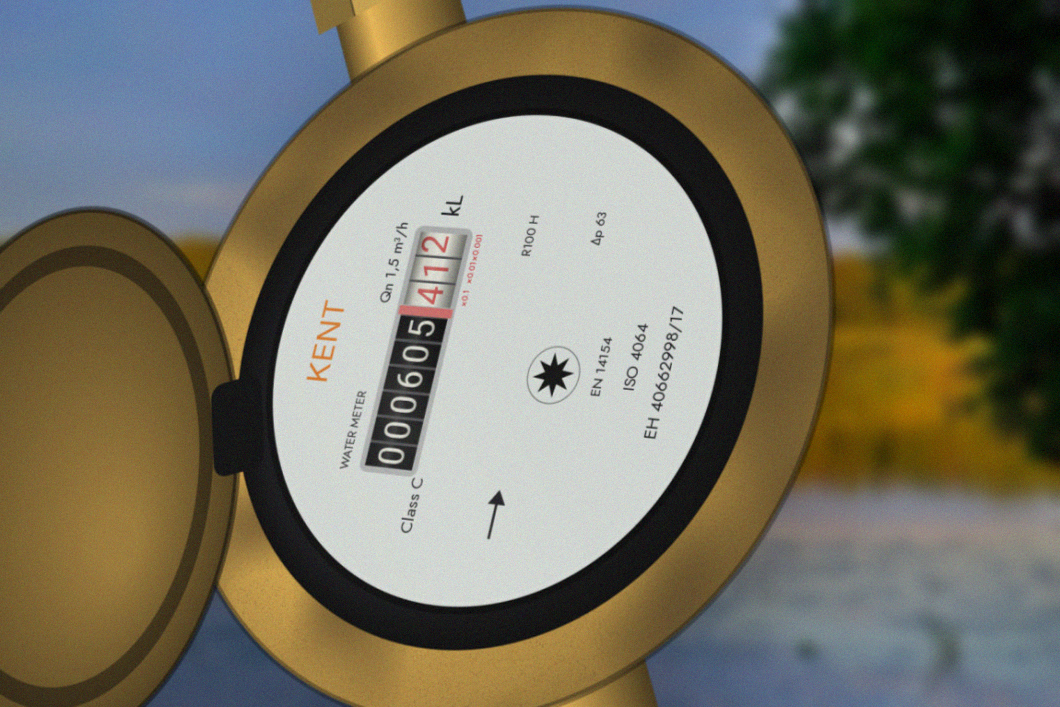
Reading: 605.412 kL
